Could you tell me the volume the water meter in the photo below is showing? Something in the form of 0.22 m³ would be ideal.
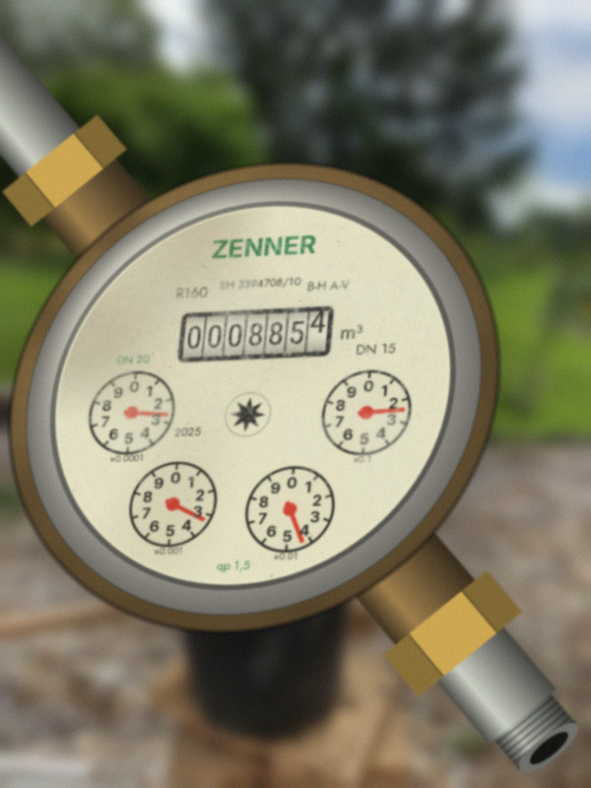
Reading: 8854.2432 m³
